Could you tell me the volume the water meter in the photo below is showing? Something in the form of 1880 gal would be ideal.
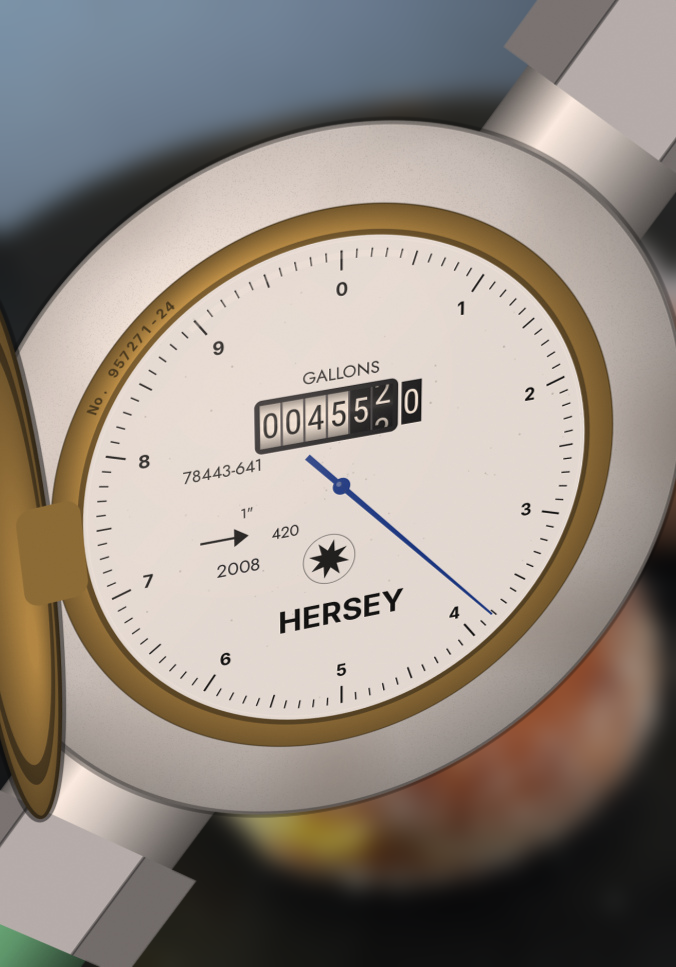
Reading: 45523.8 gal
